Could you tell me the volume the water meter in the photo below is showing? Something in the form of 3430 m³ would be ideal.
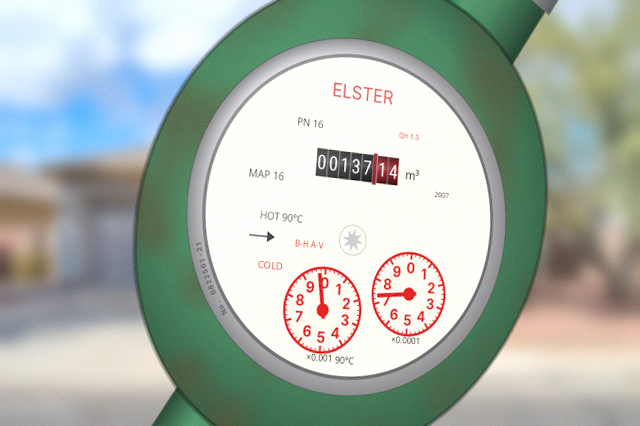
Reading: 137.1397 m³
